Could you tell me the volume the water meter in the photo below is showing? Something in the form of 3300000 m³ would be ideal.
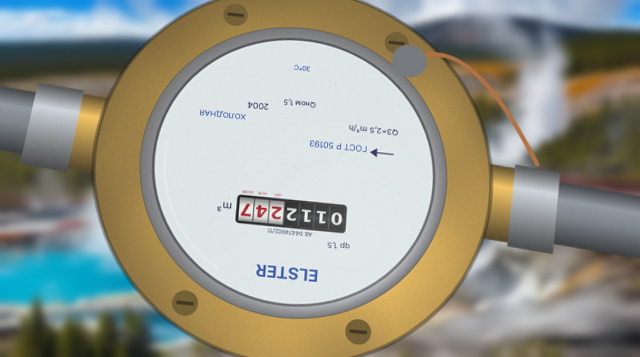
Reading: 112.247 m³
